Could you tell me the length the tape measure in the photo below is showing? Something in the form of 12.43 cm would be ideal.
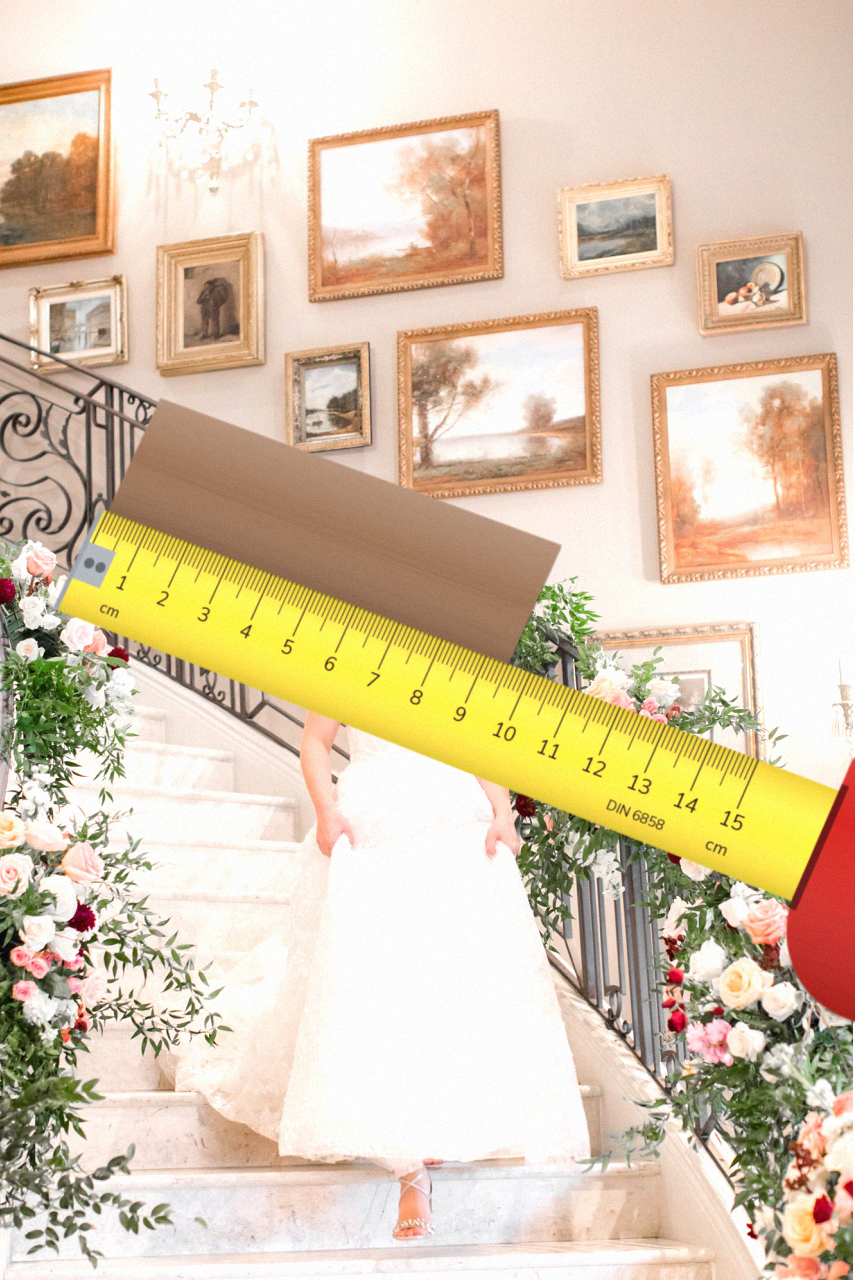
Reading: 9.5 cm
